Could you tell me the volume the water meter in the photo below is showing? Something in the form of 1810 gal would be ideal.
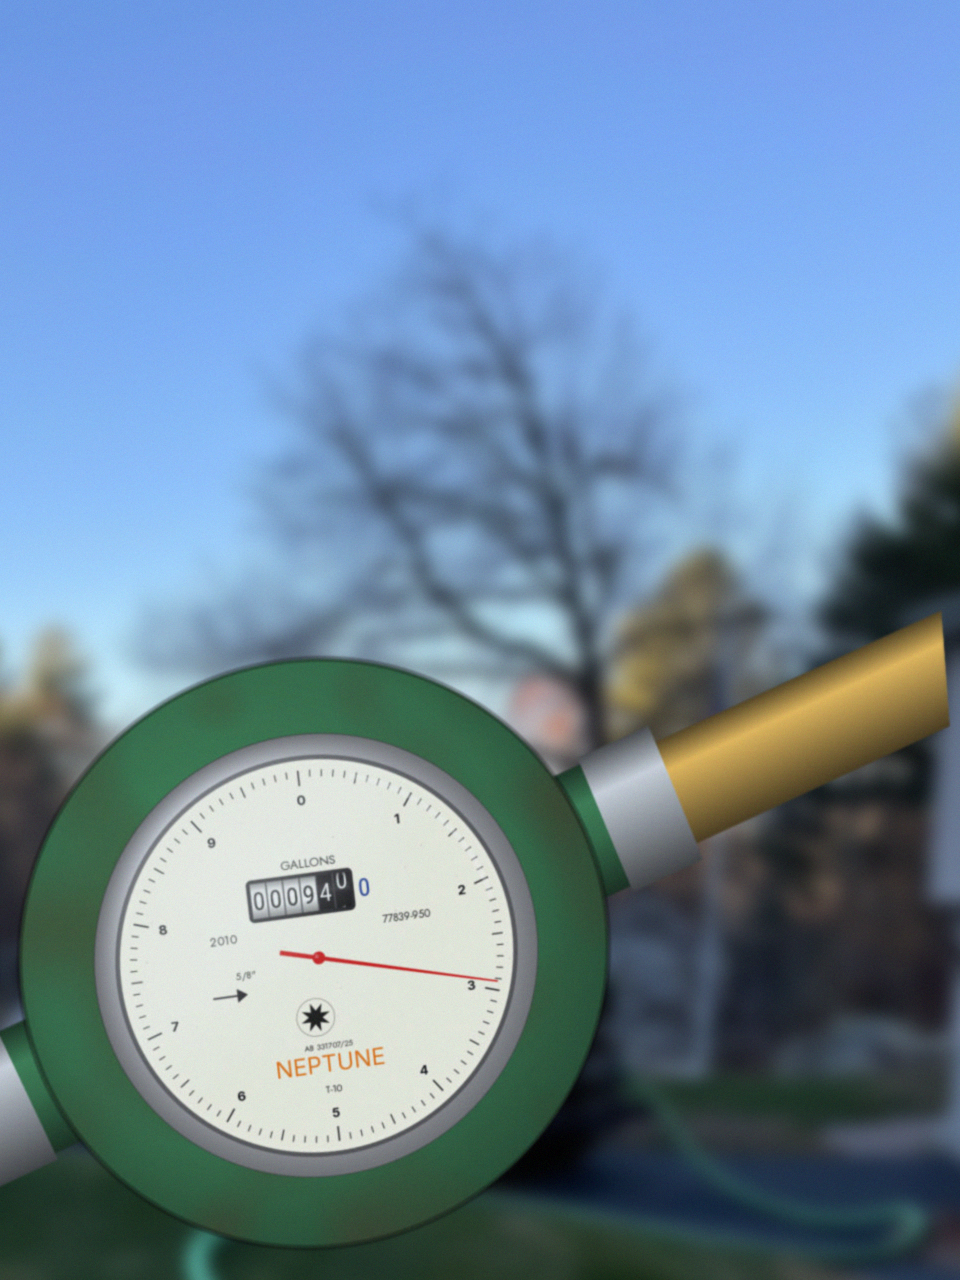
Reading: 9402.9 gal
